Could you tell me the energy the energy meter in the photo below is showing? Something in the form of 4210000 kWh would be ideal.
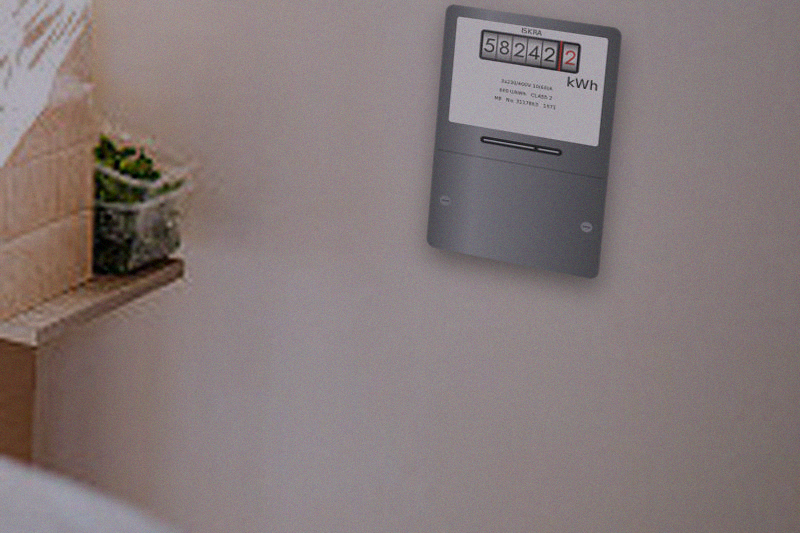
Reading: 58242.2 kWh
